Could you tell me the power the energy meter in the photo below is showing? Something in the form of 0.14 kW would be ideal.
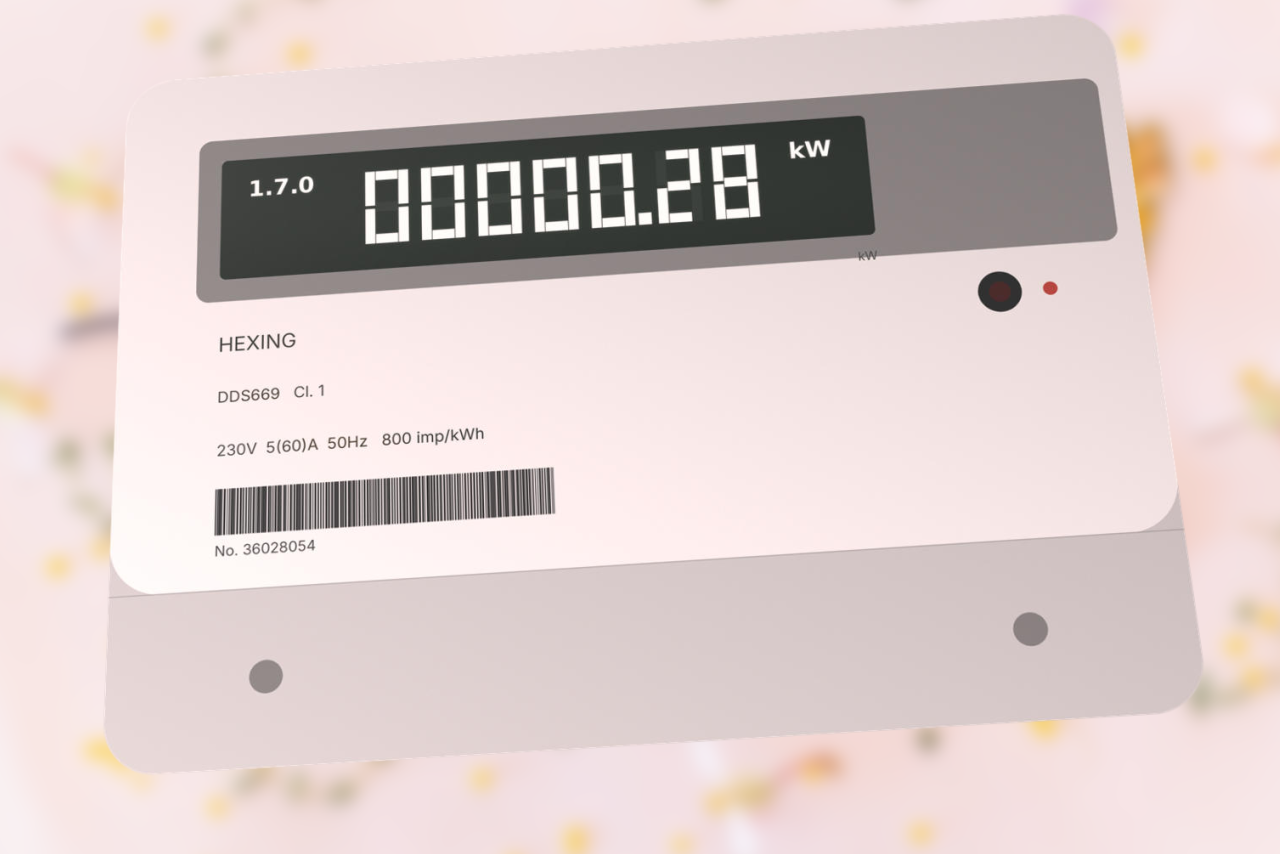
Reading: 0.28 kW
